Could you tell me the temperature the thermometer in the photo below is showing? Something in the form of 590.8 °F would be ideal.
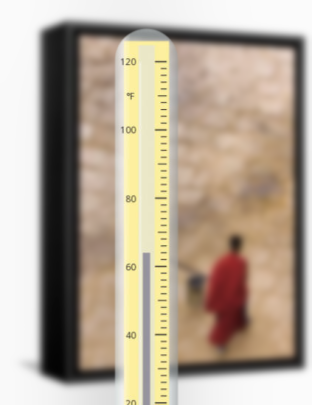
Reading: 64 °F
